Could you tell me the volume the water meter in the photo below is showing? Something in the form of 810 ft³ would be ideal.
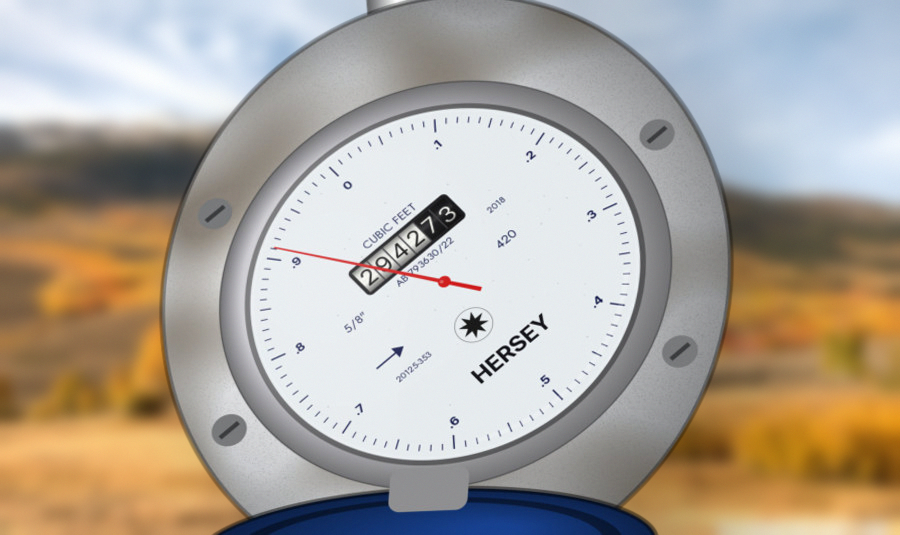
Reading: 294272.91 ft³
